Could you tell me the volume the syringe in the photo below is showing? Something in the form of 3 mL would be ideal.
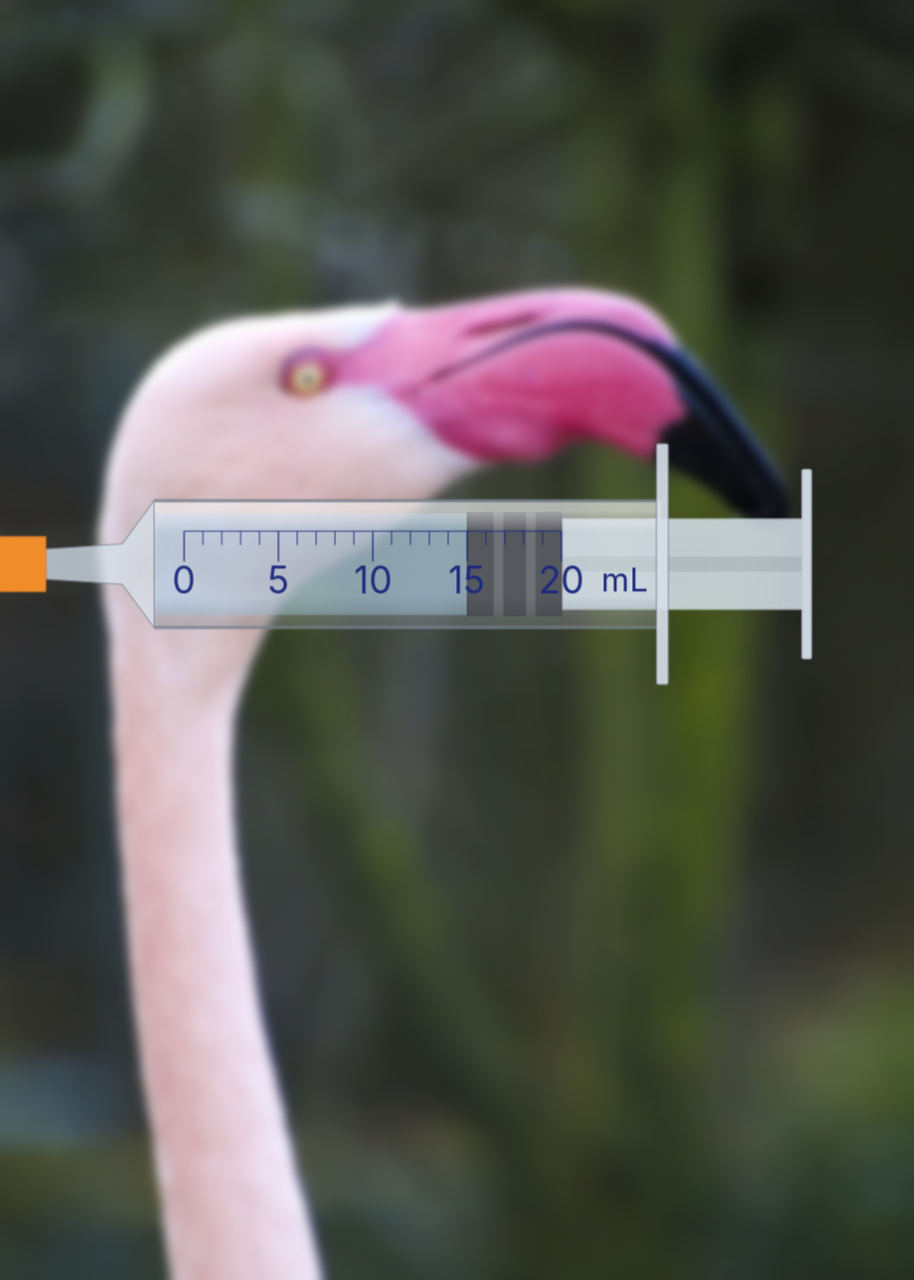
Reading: 15 mL
